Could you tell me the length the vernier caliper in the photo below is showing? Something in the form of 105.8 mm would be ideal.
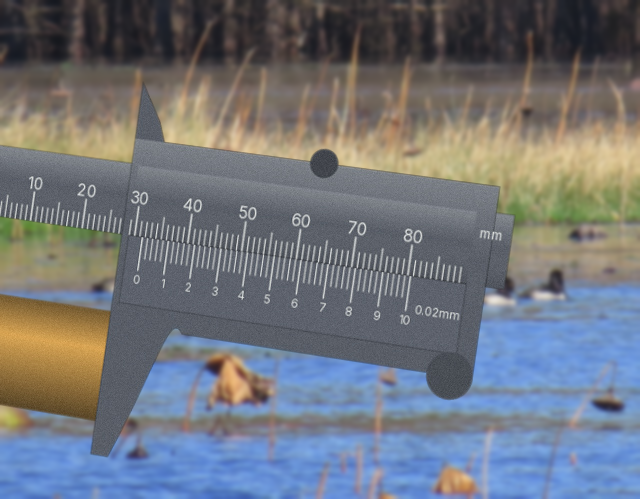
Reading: 31.5 mm
